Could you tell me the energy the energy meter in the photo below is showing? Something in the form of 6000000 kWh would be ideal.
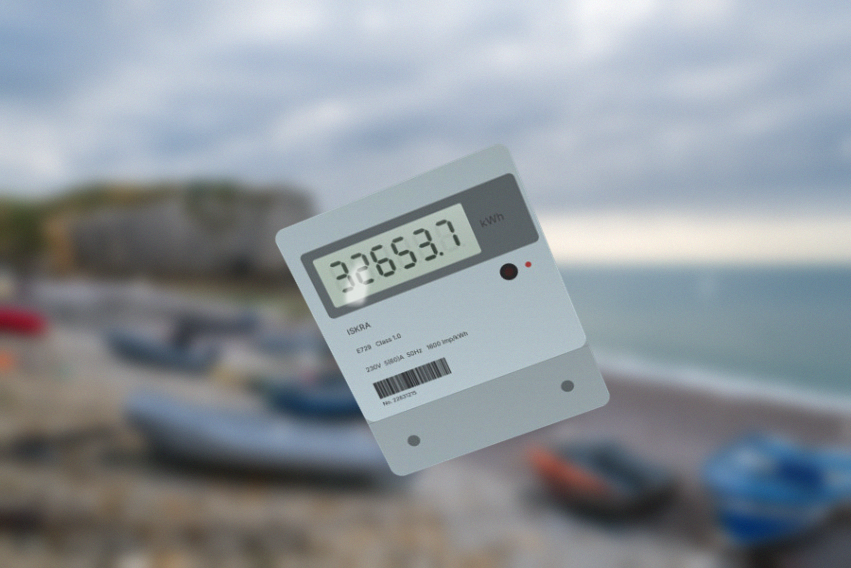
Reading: 32653.7 kWh
